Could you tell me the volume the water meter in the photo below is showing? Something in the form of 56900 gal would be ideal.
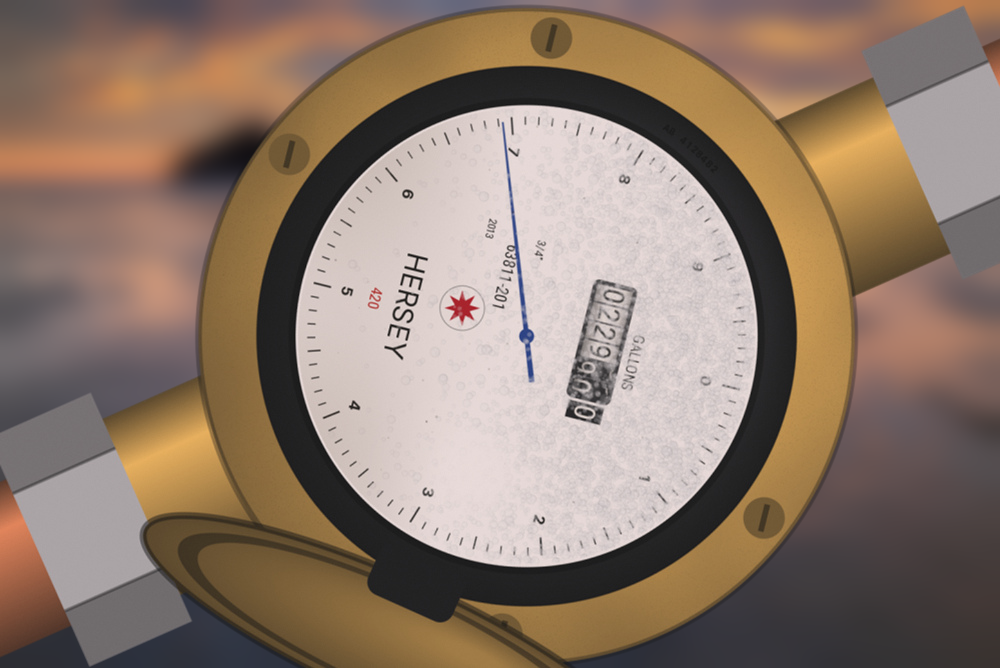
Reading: 229896.9 gal
